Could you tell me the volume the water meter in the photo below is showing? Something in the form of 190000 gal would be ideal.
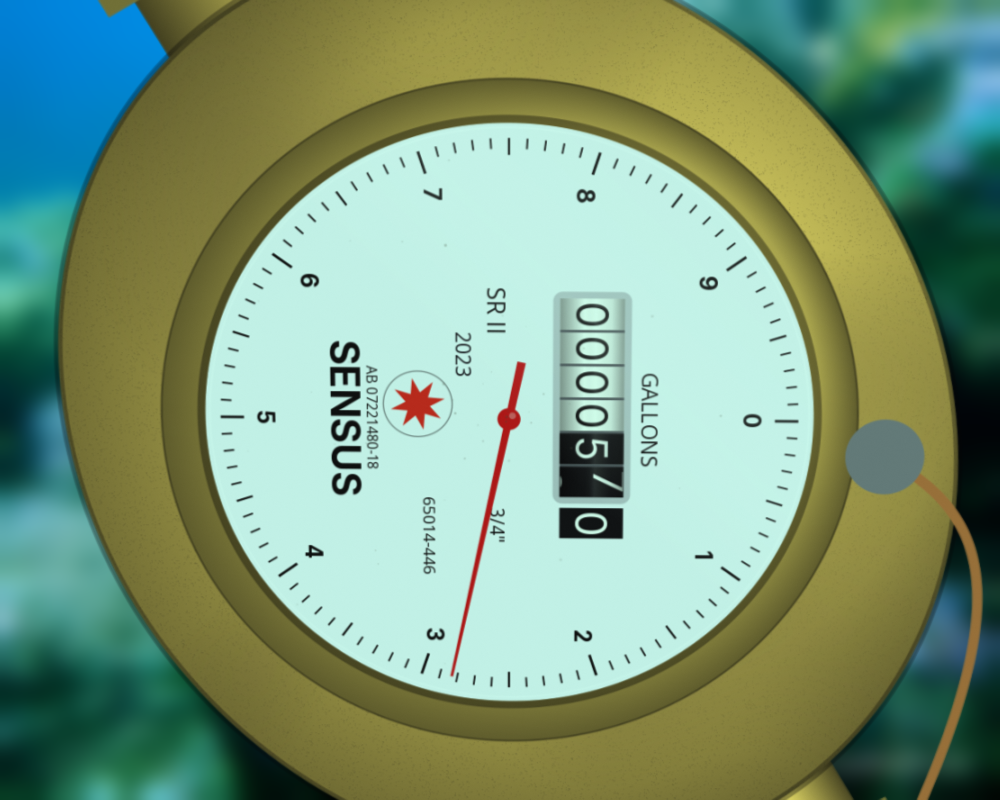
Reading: 572.8 gal
